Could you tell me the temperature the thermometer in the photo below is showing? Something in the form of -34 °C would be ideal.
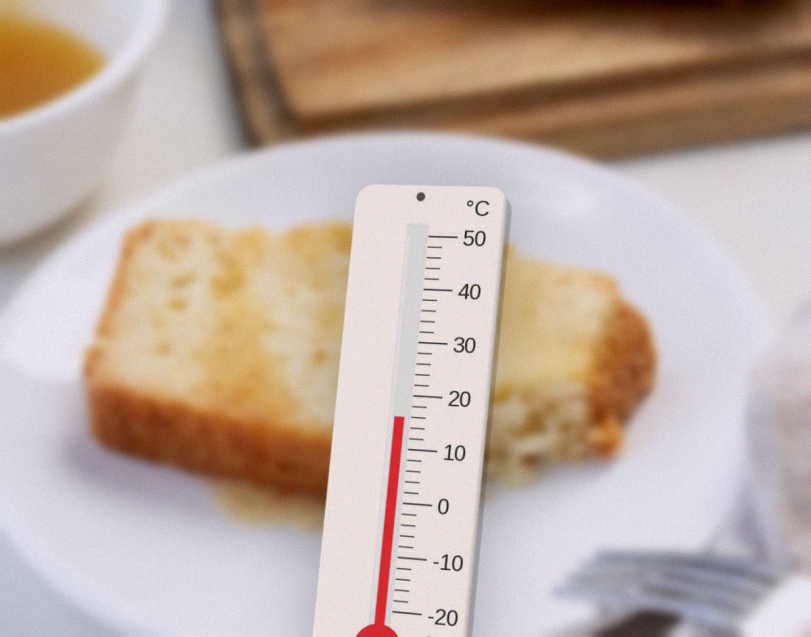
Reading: 16 °C
